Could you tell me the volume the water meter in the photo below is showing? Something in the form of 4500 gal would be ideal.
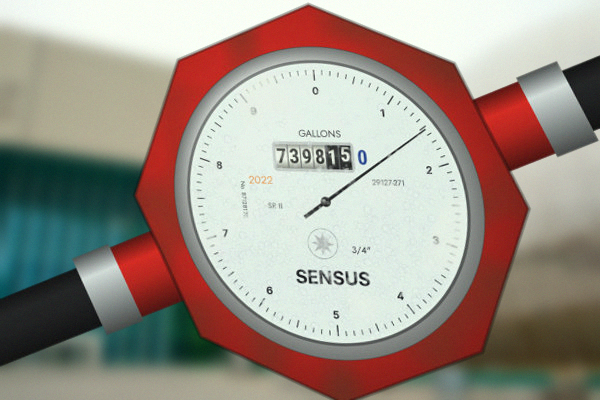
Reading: 7398151.5 gal
